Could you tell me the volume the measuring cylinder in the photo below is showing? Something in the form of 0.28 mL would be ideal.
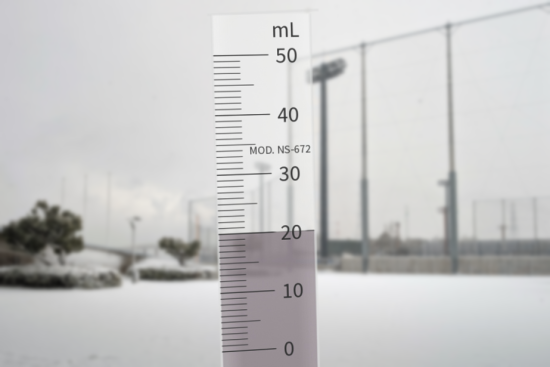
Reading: 20 mL
